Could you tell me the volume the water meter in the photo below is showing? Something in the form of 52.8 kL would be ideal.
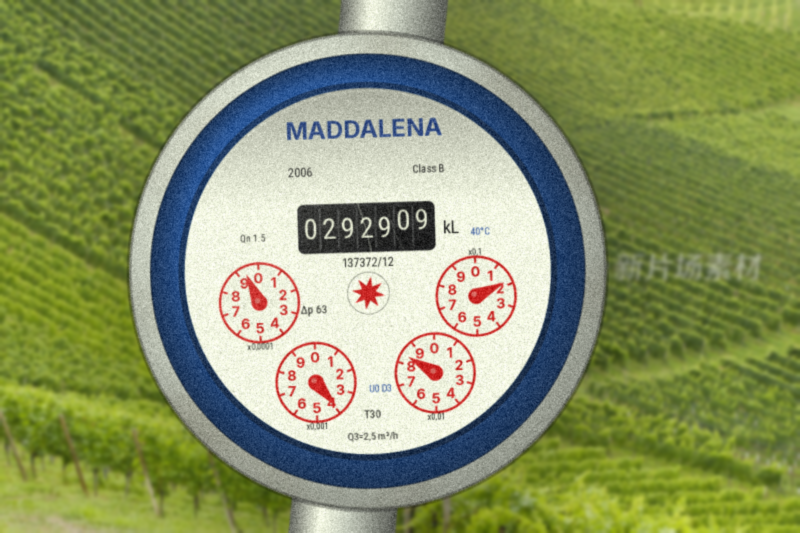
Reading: 292909.1839 kL
